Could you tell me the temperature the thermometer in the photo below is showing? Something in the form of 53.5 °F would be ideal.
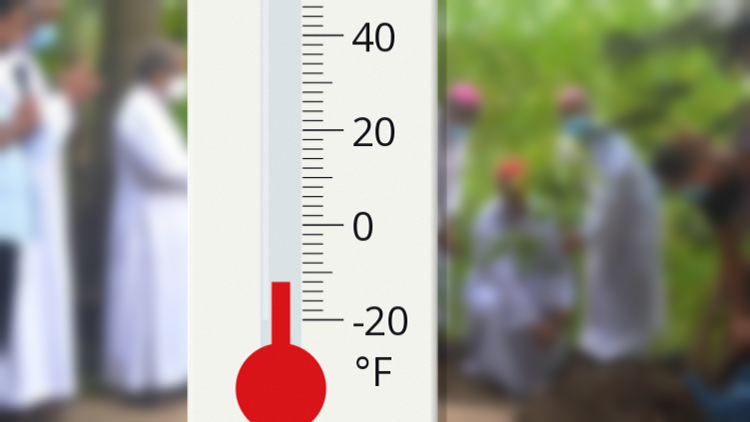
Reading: -12 °F
